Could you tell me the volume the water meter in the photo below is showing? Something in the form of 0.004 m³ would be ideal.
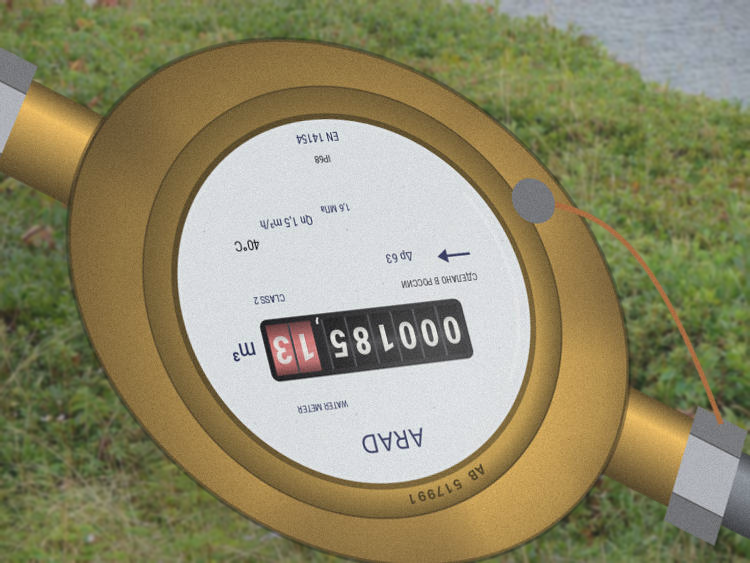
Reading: 185.13 m³
